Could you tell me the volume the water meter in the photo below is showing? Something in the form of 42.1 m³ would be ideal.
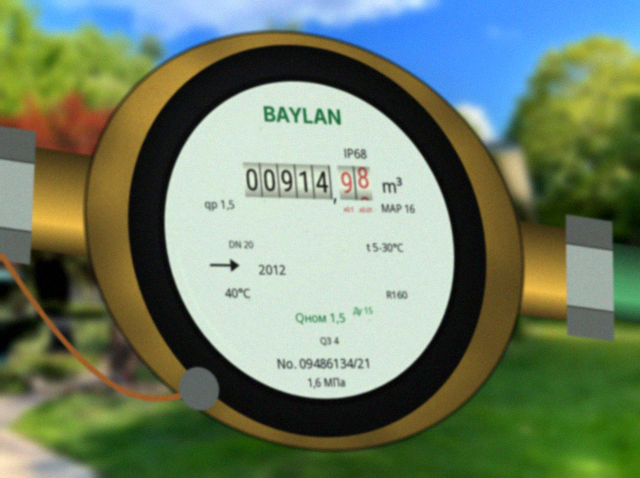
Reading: 914.98 m³
